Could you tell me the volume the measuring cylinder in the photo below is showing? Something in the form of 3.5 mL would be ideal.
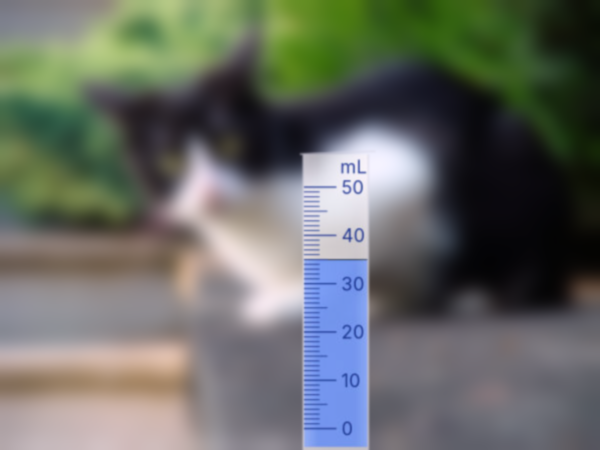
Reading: 35 mL
